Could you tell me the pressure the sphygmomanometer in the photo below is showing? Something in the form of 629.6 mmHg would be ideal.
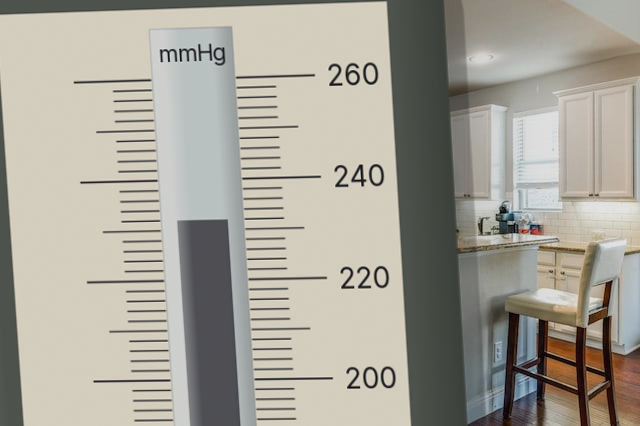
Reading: 232 mmHg
